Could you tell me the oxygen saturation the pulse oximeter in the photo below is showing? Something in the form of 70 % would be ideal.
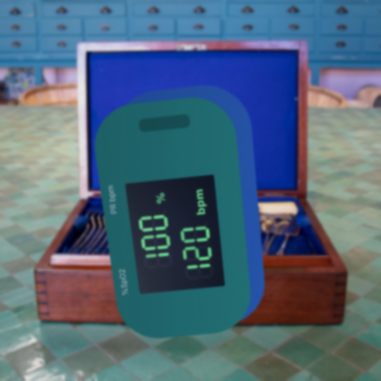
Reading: 100 %
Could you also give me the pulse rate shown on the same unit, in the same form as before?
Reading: 120 bpm
